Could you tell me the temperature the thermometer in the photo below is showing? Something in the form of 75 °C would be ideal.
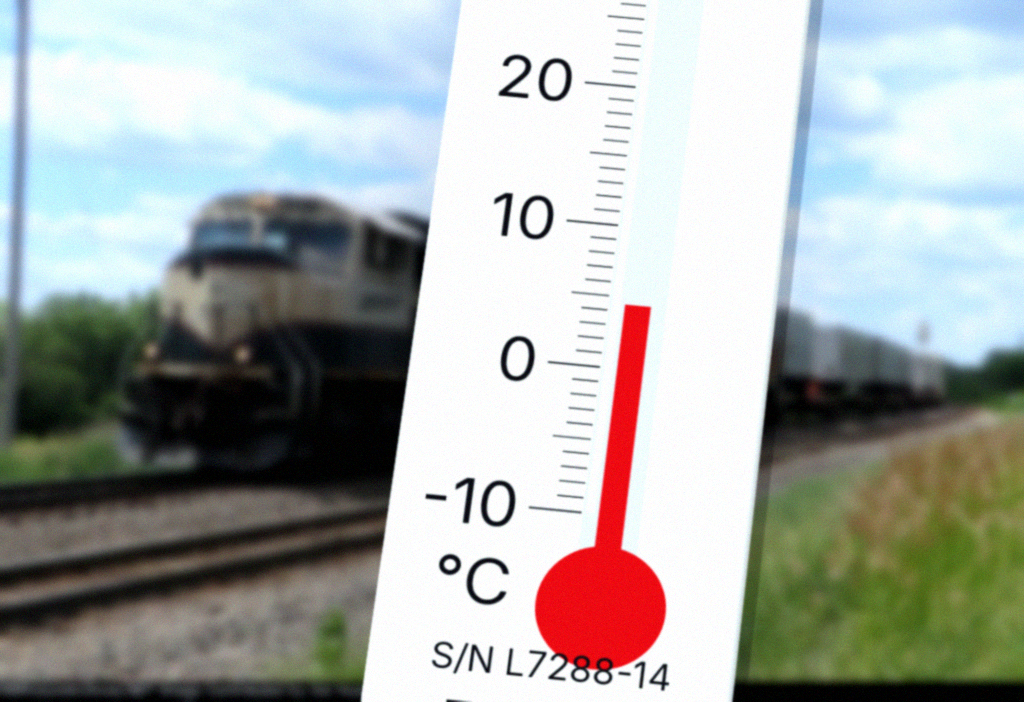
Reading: 4.5 °C
